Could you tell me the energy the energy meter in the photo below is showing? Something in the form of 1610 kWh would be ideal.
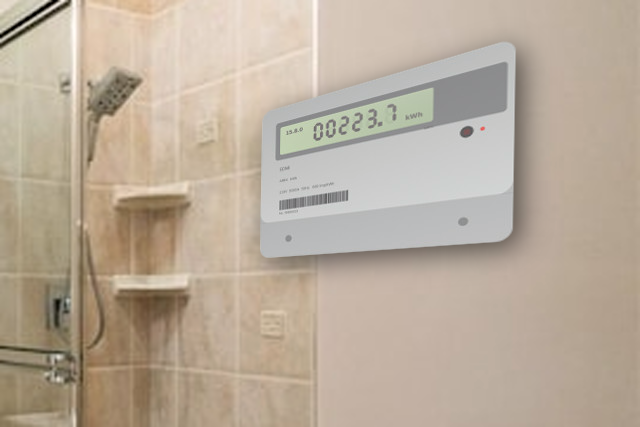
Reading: 223.7 kWh
